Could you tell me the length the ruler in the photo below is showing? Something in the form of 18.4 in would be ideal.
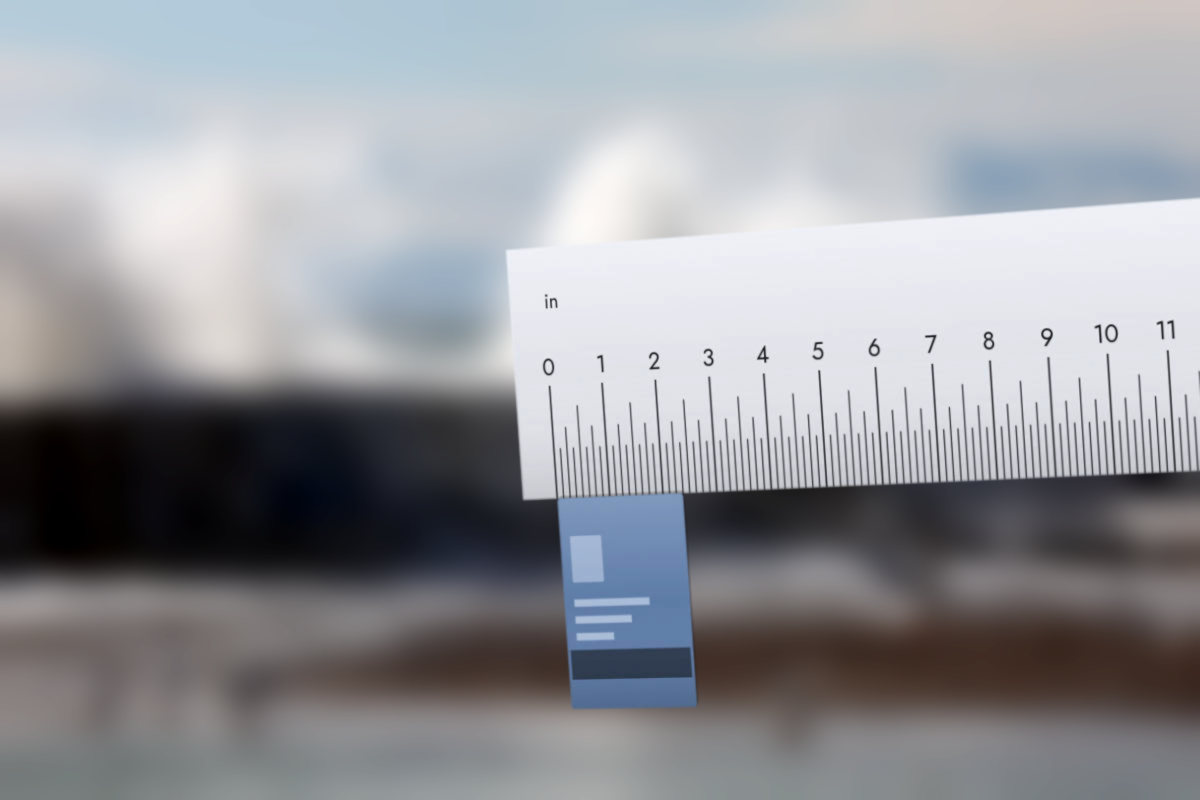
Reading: 2.375 in
